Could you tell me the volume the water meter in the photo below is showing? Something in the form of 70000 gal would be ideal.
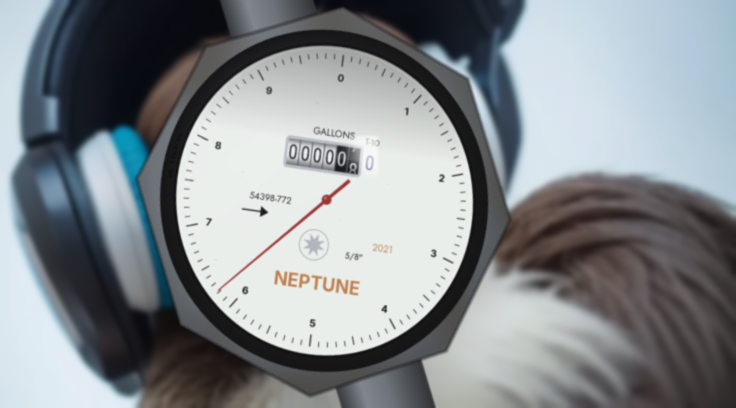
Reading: 76.2 gal
